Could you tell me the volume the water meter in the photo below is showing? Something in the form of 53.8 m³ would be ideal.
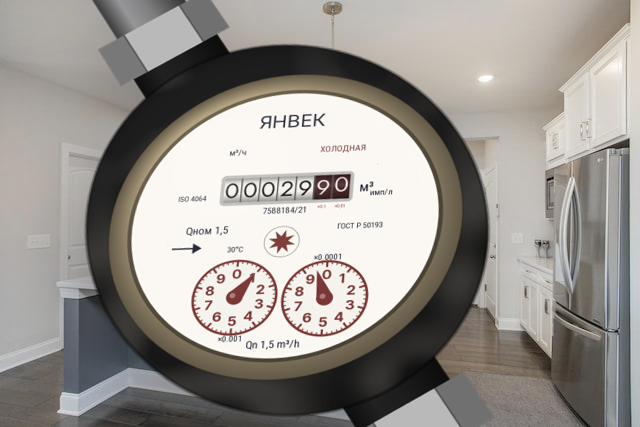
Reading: 29.9009 m³
